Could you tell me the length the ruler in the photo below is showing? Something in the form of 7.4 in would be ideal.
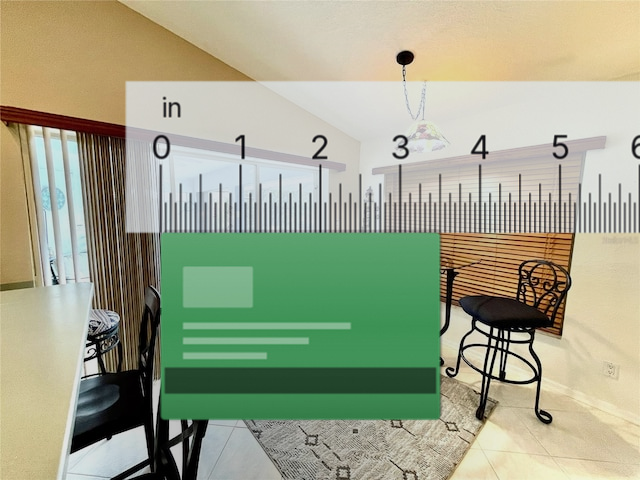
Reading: 3.5 in
